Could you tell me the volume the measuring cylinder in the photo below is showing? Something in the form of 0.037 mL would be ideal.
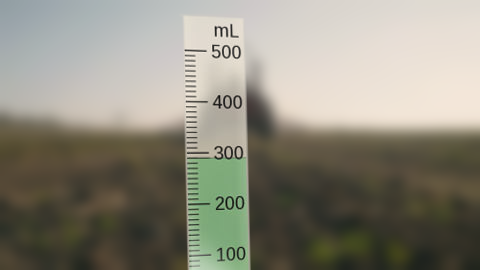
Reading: 290 mL
